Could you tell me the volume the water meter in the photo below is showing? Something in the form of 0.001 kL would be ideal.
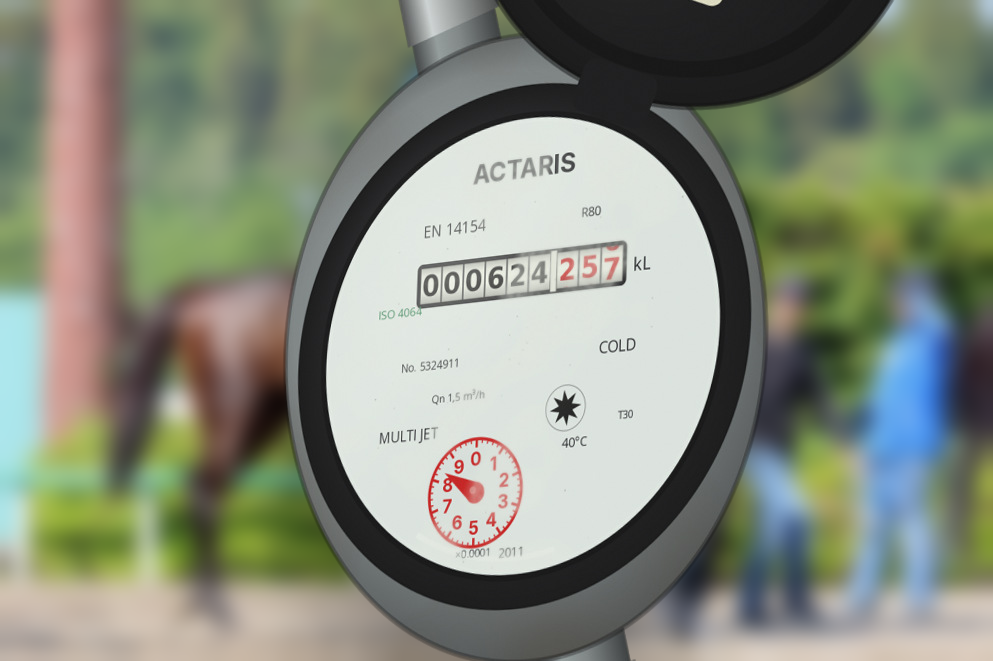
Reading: 624.2568 kL
